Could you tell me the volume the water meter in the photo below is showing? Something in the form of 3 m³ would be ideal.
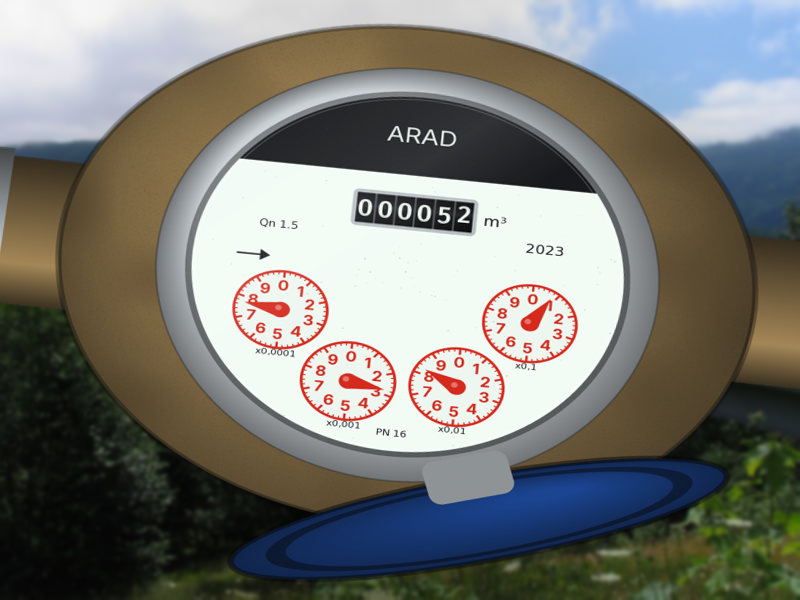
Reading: 52.0827 m³
